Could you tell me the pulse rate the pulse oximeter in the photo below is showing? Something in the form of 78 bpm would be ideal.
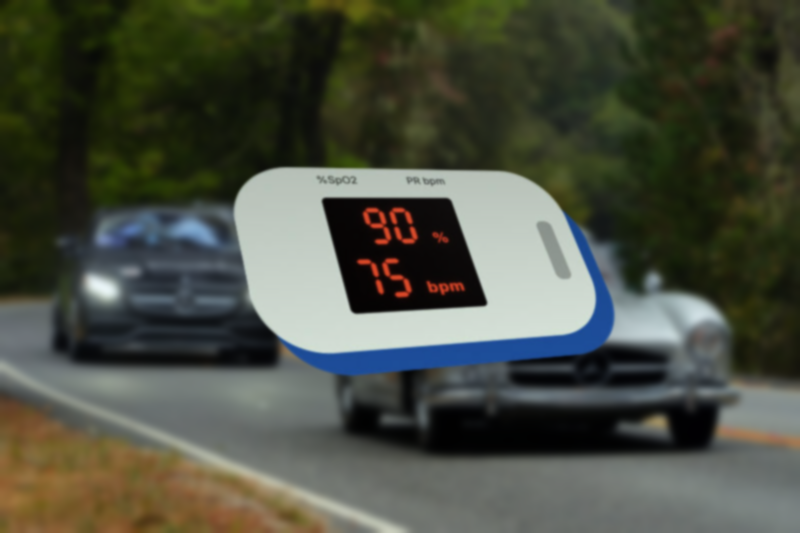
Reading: 75 bpm
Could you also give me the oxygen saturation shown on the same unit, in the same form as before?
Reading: 90 %
